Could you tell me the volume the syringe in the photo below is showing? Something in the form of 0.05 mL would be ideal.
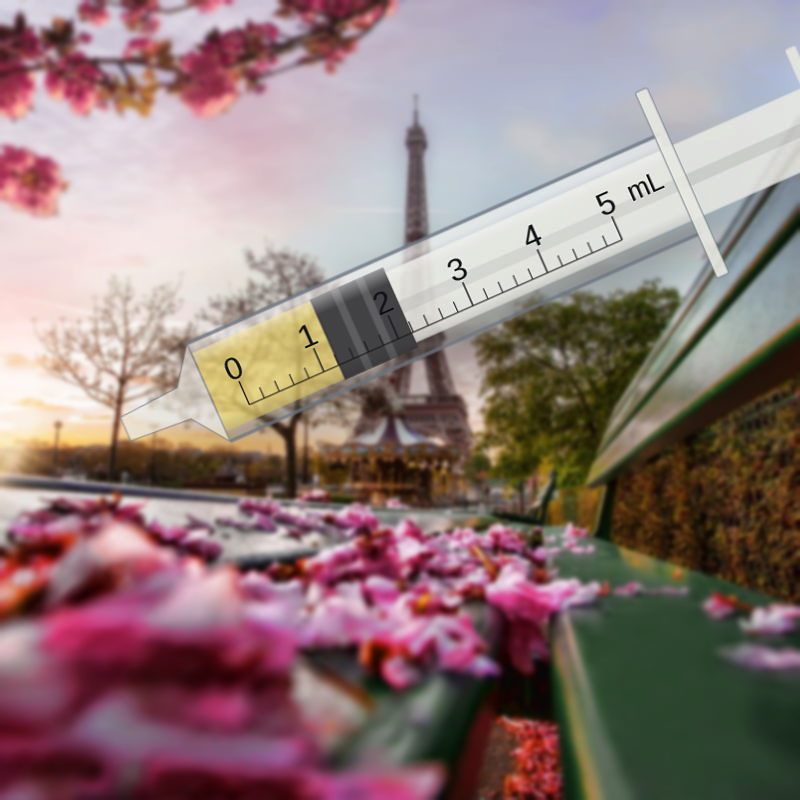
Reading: 1.2 mL
